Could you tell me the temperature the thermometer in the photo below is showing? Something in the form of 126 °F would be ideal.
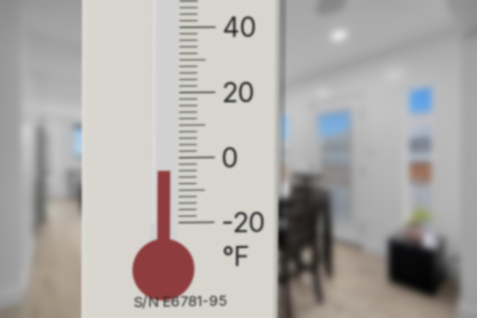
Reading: -4 °F
